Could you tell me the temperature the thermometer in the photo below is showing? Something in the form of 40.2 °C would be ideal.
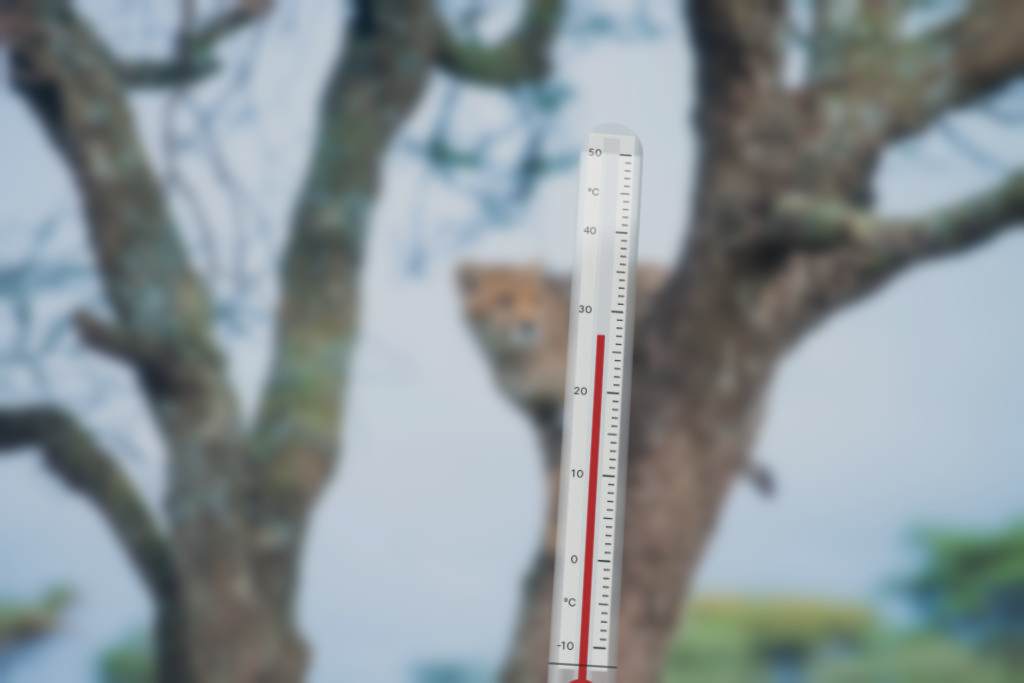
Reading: 27 °C
